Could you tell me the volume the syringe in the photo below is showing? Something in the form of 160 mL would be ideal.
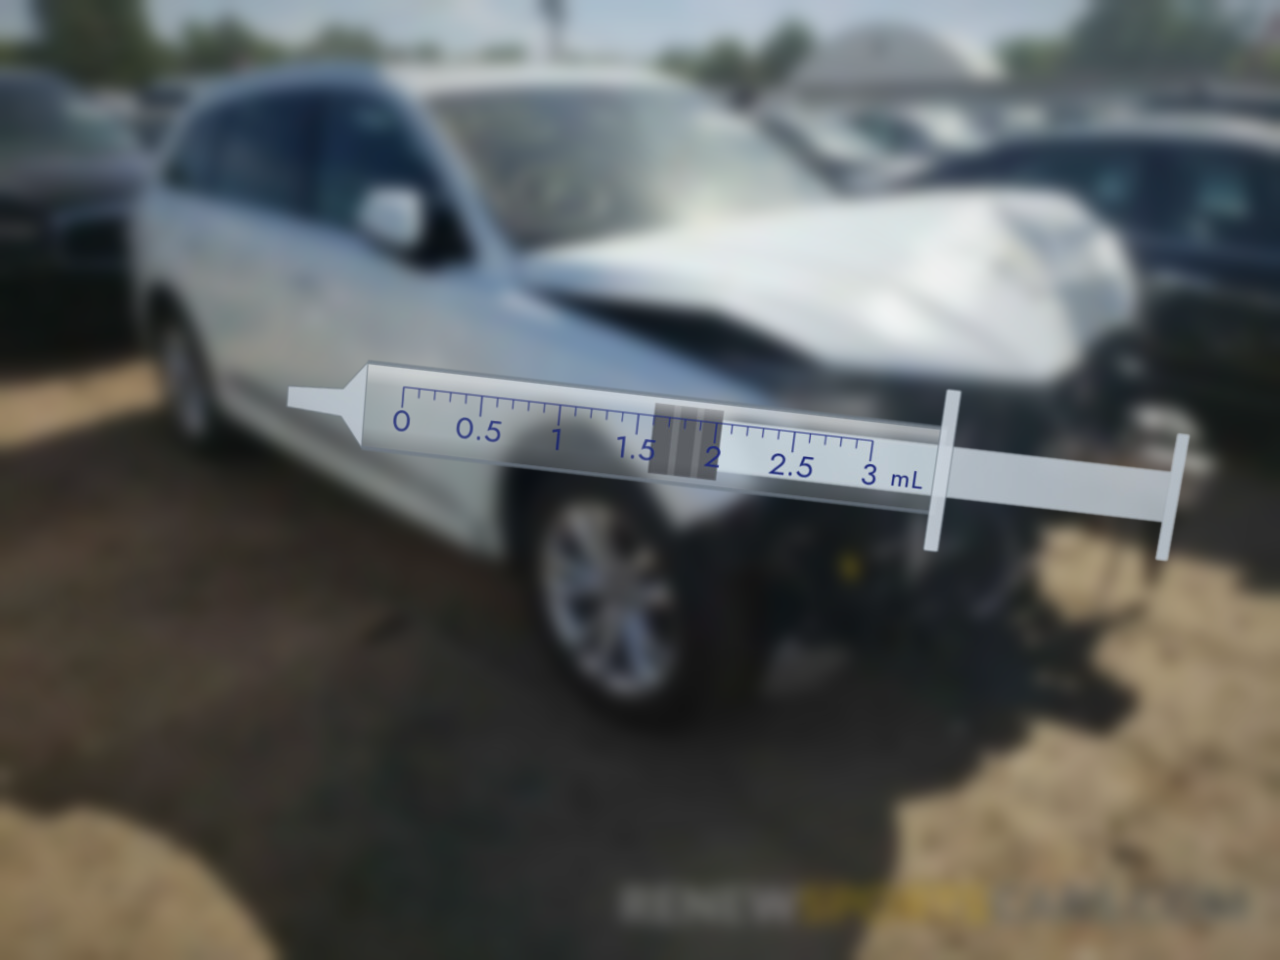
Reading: 1.6 mL
